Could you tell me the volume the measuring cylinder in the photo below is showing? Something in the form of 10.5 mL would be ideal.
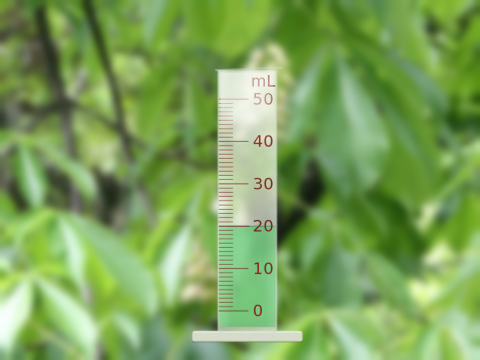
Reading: 20 mL
